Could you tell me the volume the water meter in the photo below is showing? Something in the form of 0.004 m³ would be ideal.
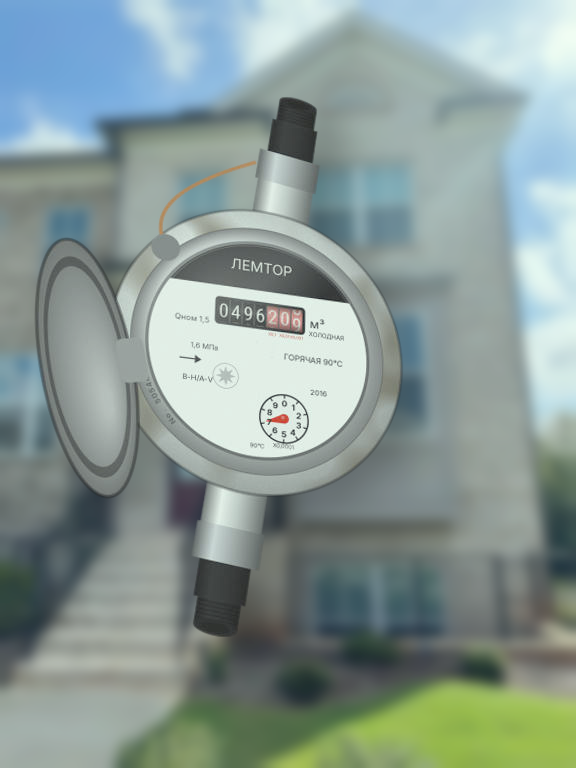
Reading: 496.2087 m³
